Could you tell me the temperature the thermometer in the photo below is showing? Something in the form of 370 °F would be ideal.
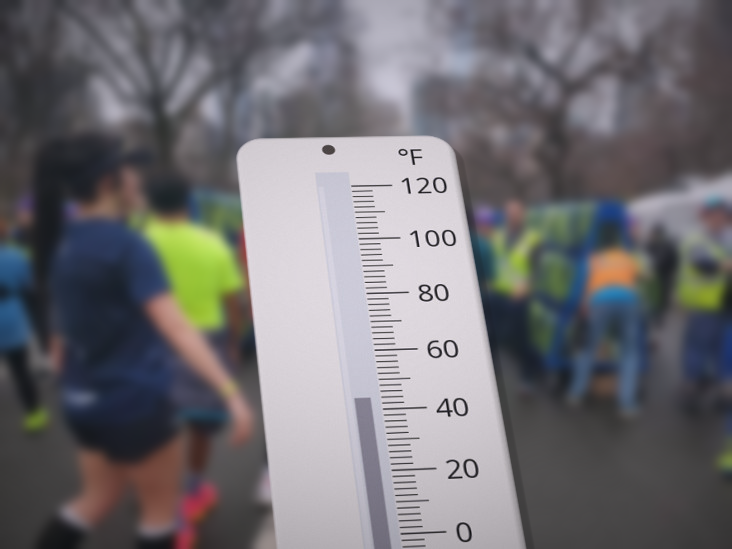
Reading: 44 °F
